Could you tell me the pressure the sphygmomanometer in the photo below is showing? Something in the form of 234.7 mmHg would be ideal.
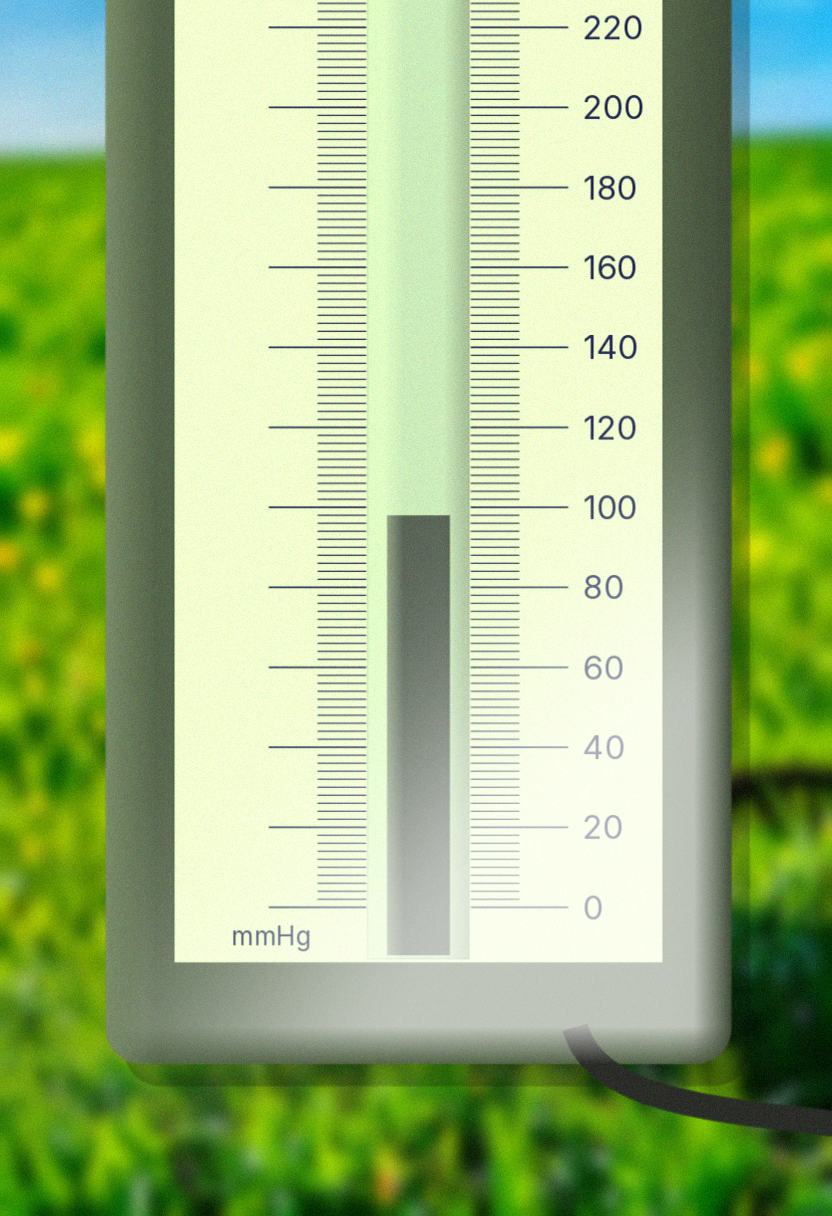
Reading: 98 mmHg
